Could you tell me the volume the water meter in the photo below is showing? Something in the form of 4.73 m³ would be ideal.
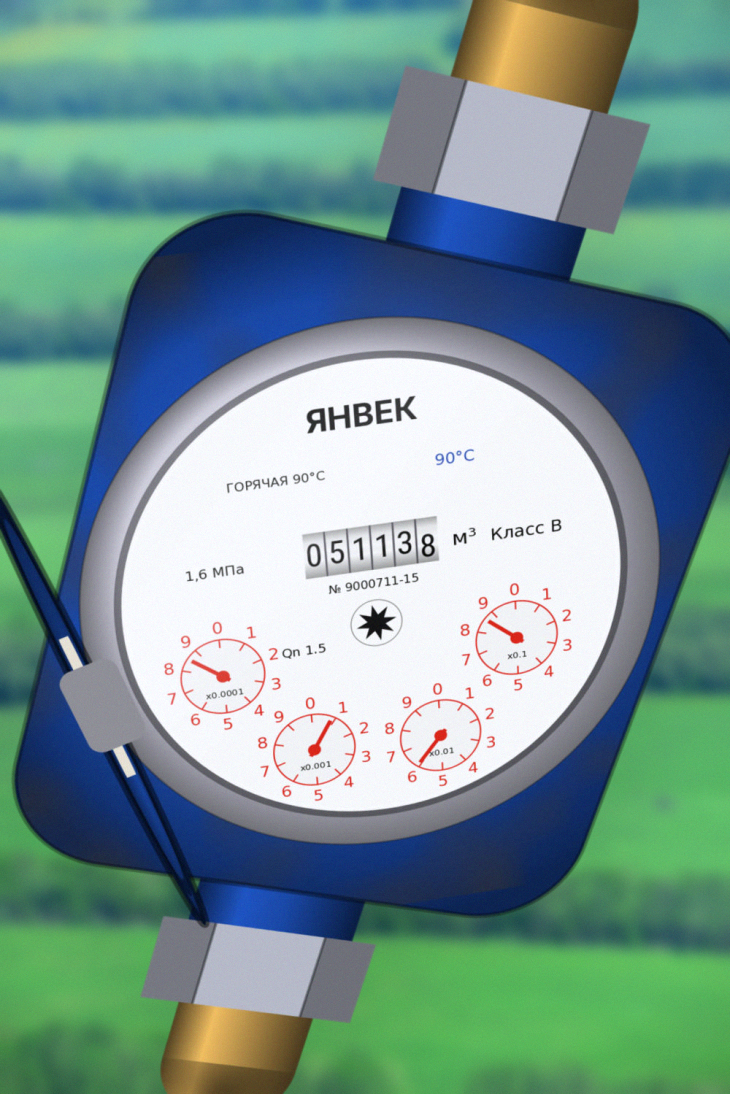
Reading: 51137.8608 m³
